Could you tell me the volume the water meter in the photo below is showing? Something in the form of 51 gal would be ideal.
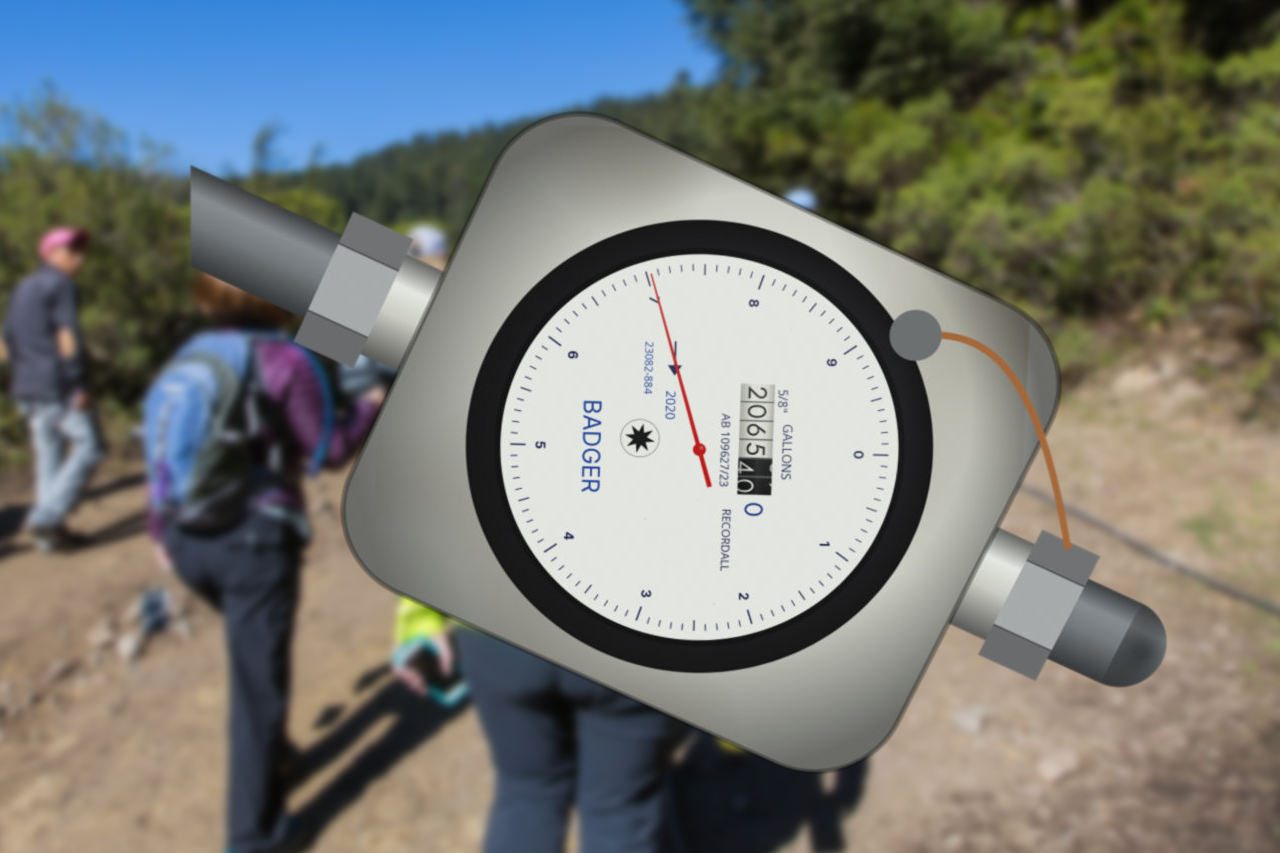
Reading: 2065397.0 gal
